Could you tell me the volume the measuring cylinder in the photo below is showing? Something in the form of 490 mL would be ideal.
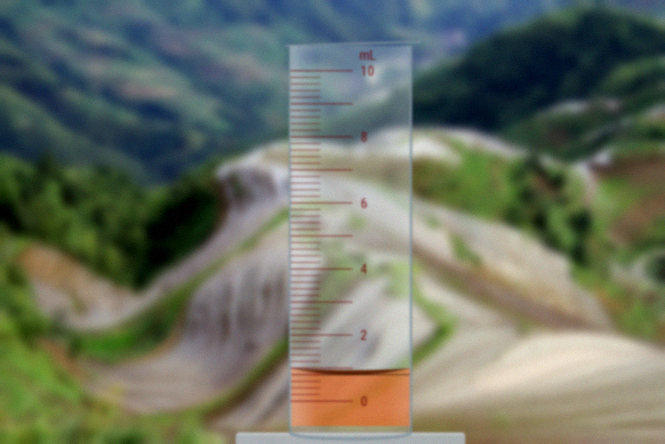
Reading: 0.8 mL
